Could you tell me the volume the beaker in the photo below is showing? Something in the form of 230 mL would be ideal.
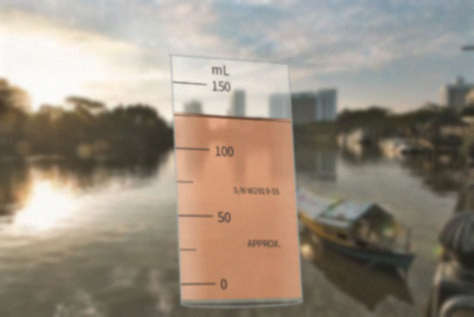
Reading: 125 mL
